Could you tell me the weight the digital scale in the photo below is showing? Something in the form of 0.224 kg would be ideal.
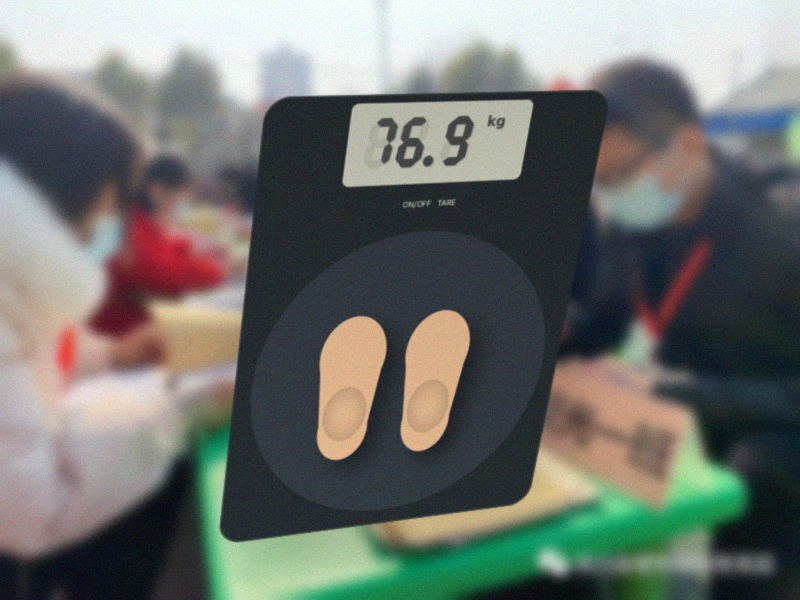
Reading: 76.9 kg
